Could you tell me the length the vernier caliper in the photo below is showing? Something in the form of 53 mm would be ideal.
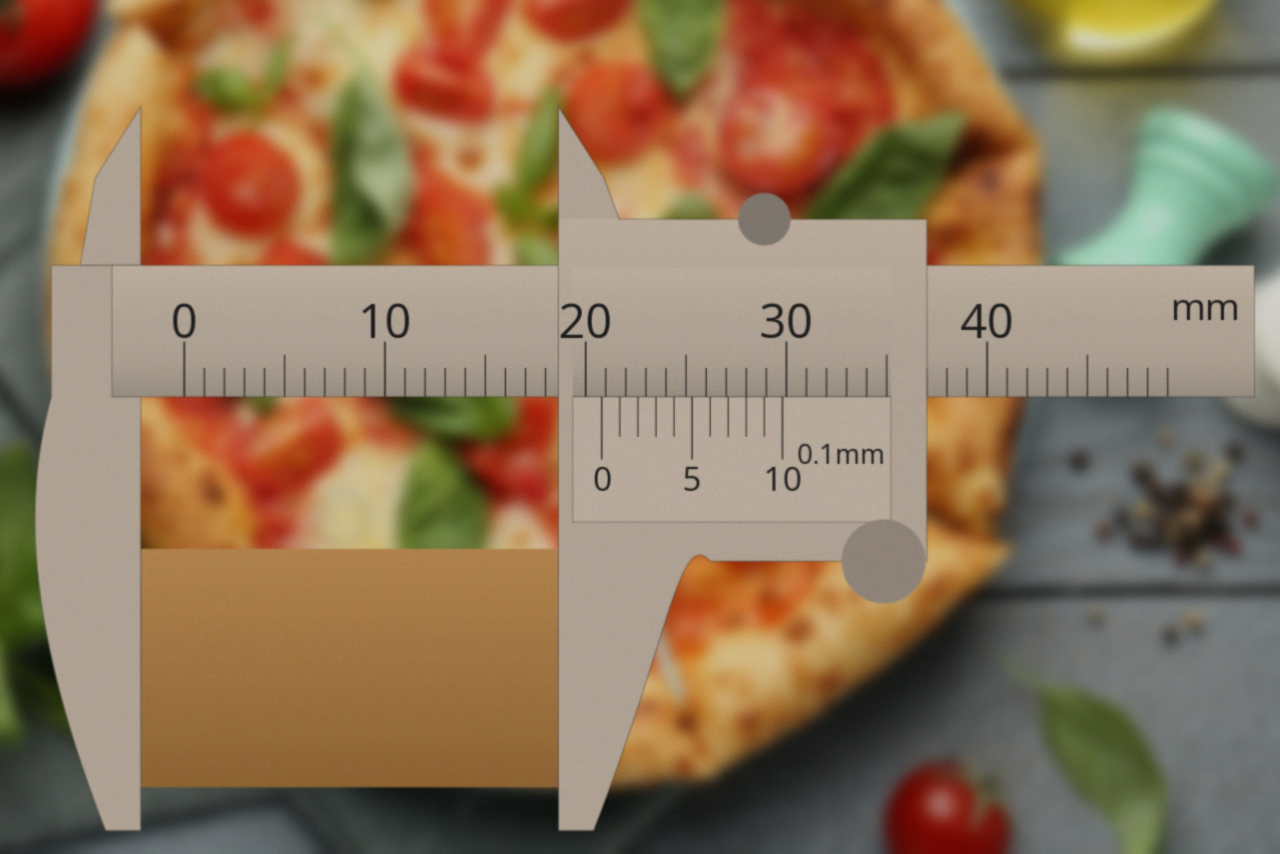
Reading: 20.8 mm
